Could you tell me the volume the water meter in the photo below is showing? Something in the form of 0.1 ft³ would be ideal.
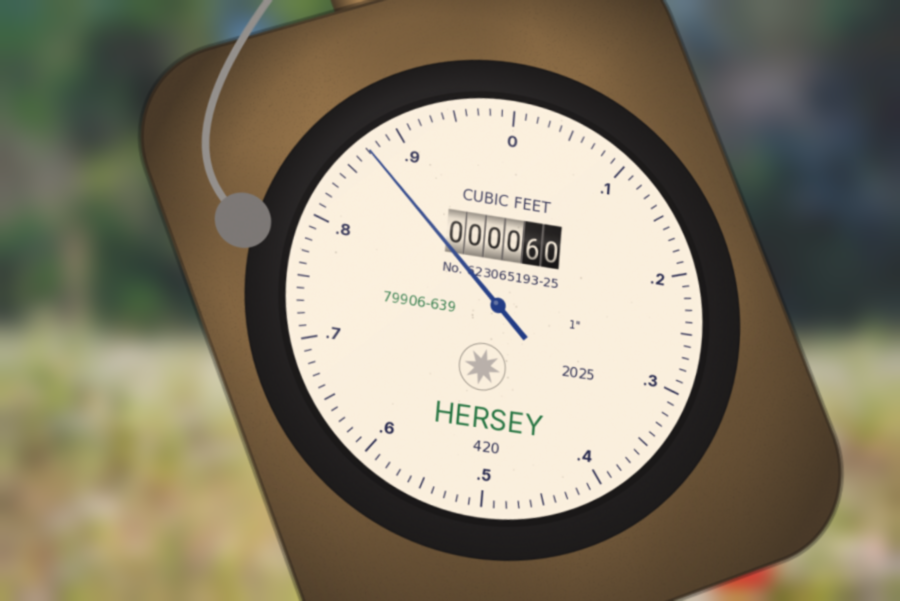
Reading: 59.87 ft³
